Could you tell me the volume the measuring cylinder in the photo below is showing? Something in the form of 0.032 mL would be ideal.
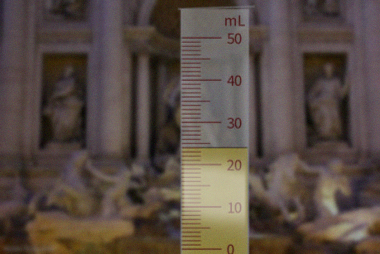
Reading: 24 mL
